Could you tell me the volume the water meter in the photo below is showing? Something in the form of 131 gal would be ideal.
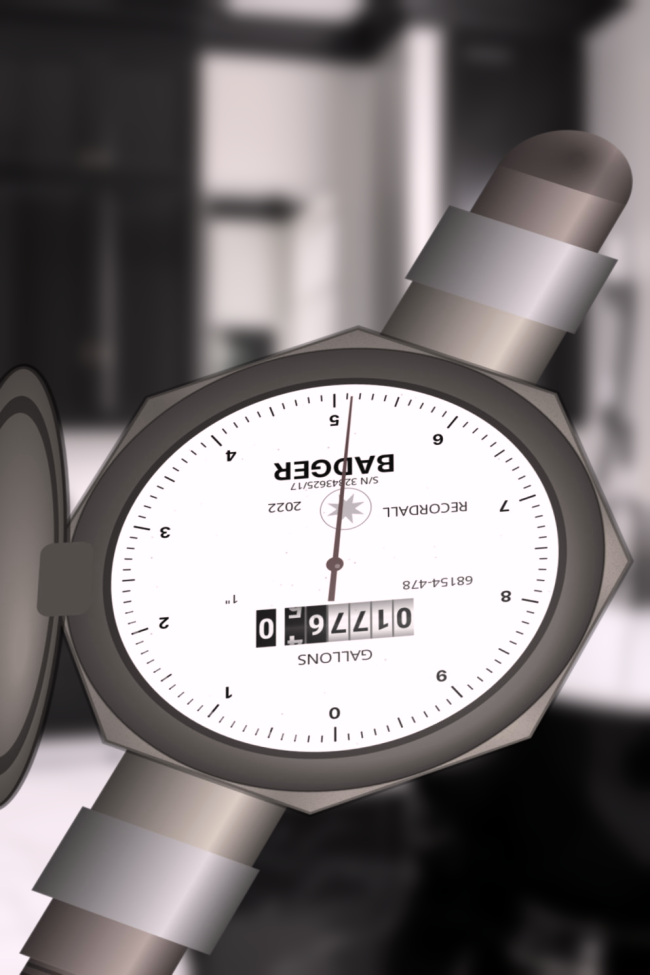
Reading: 177645.1 gal
